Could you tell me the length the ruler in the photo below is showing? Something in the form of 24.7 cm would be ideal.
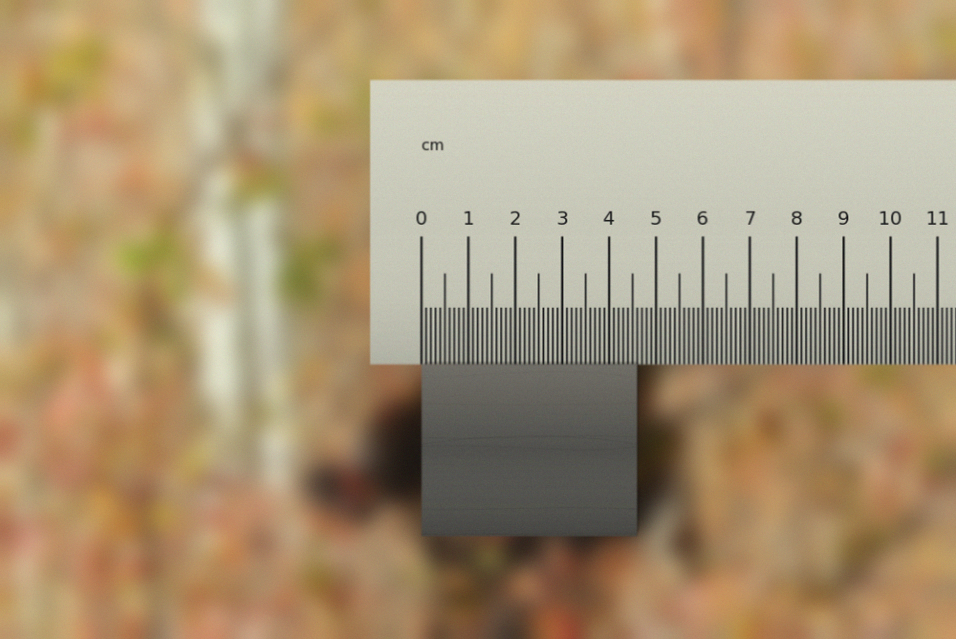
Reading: 4.6 cm
